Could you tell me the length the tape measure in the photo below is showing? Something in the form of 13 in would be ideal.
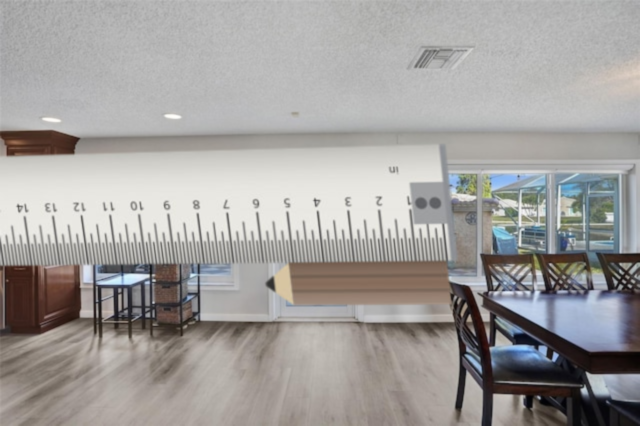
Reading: 6 in
